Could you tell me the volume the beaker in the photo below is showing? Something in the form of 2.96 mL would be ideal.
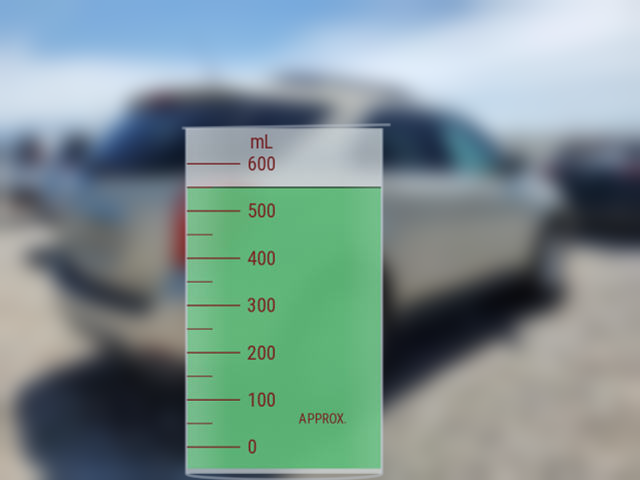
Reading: 550 mL
